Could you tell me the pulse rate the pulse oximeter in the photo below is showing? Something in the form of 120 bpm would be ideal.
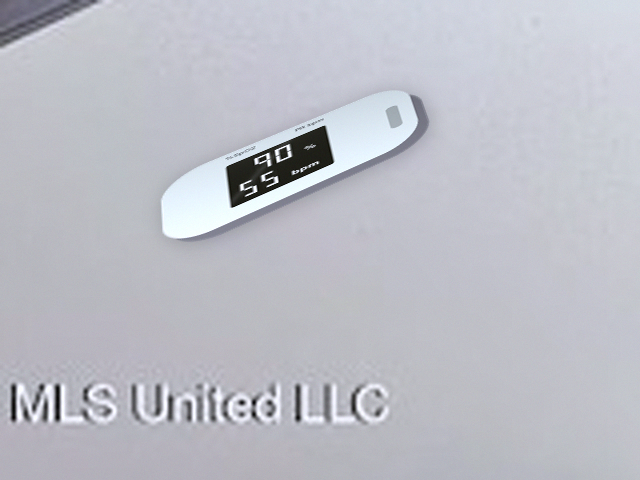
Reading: 55 bpm
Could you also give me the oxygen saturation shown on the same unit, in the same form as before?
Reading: 90 %
